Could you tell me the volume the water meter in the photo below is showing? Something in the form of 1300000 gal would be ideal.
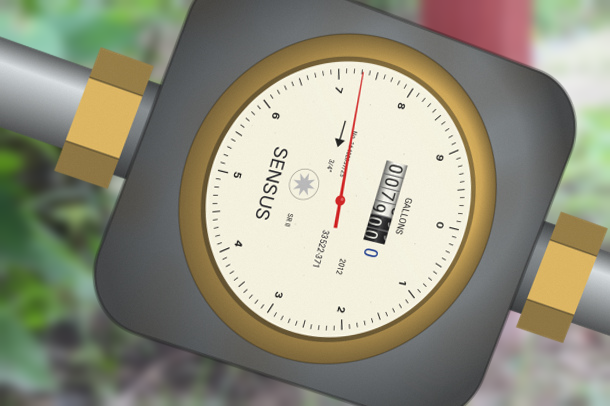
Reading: 78997.3 gal
